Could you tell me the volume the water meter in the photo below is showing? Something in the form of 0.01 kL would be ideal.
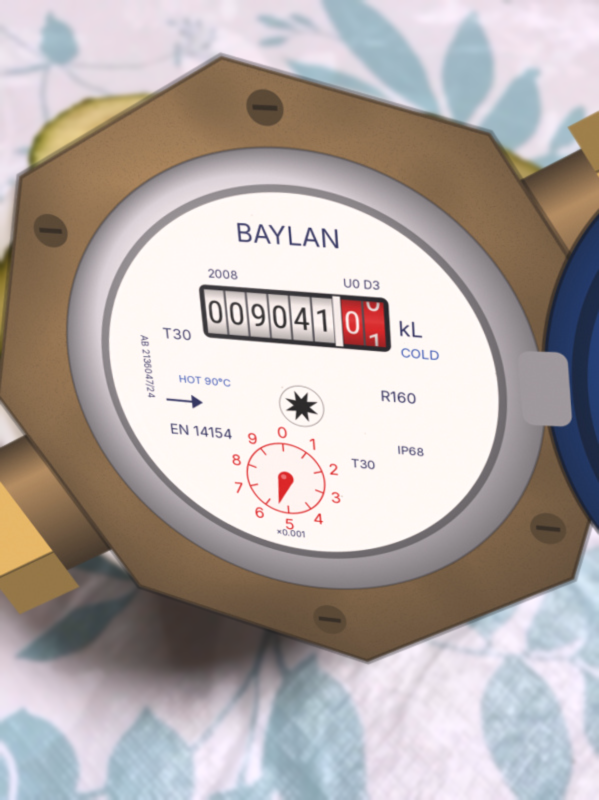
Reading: 9041.005 kL
